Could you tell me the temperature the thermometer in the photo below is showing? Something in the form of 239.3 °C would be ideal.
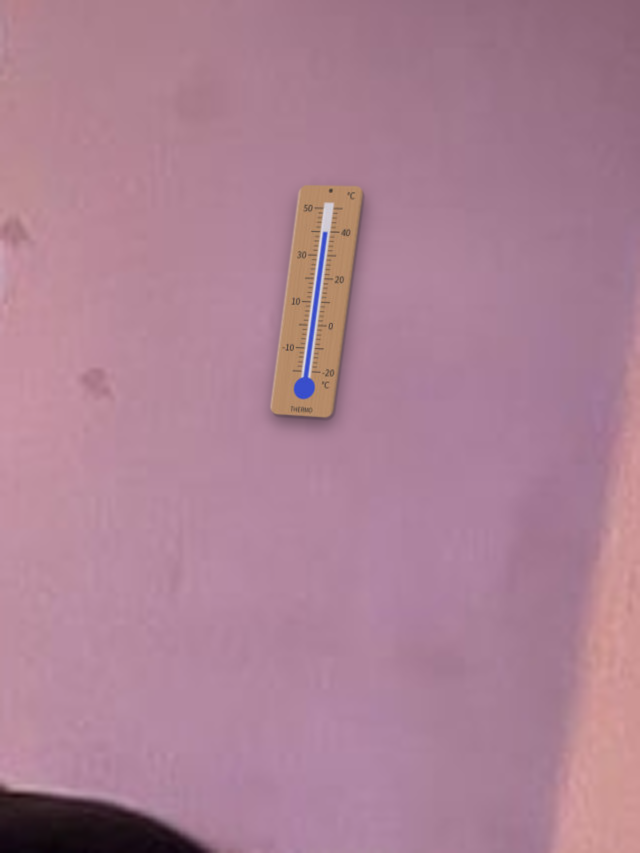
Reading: 40 °C
